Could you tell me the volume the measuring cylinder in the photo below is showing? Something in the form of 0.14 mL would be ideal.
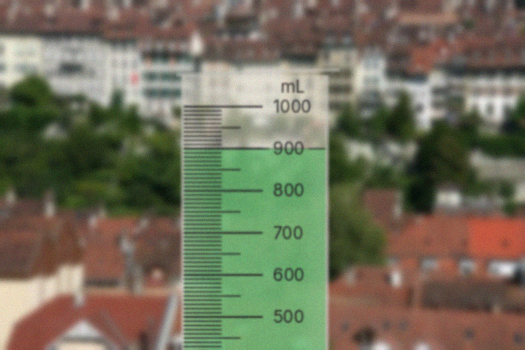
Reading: 900 mL
